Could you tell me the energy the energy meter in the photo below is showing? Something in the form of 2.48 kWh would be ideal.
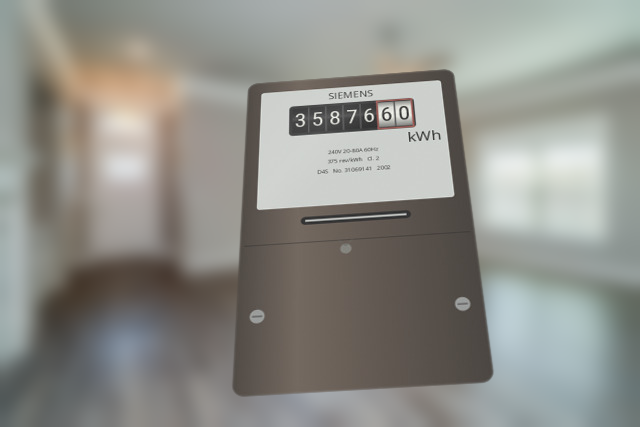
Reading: 35876.60 kWh
